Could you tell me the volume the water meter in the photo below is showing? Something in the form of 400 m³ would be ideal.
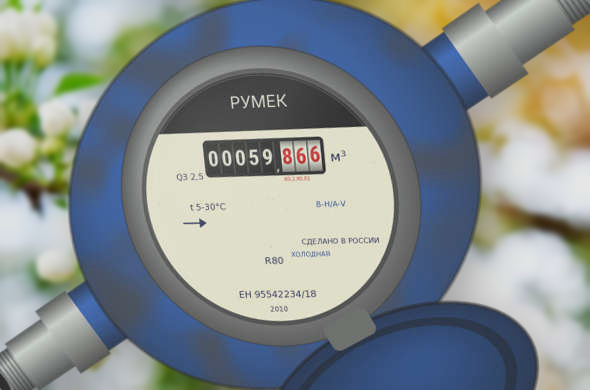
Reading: 59.866 m³
